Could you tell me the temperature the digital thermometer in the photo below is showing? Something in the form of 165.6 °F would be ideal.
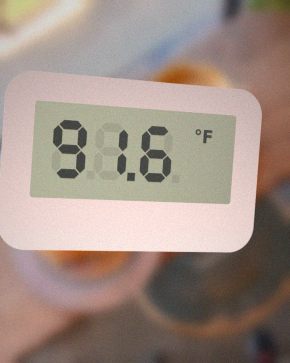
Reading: 91.6 °F
